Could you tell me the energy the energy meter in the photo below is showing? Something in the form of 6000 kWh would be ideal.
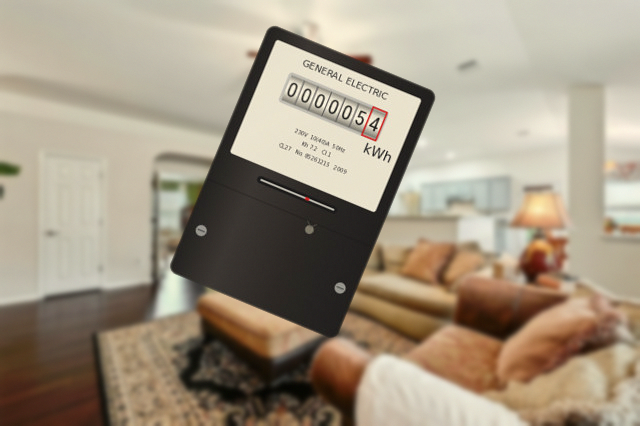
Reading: 5.4 kWh
